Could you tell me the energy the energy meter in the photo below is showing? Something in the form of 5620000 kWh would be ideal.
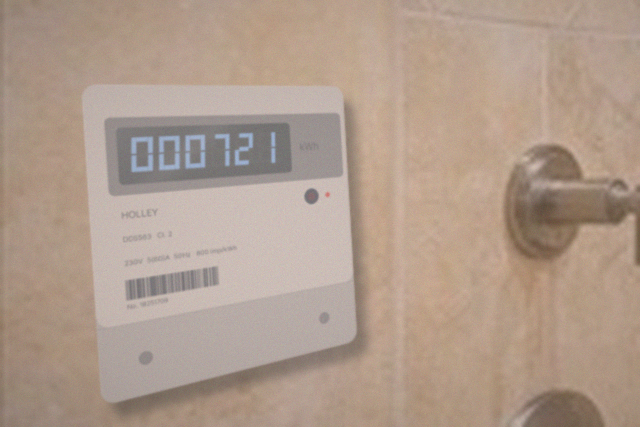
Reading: 721 kWh
